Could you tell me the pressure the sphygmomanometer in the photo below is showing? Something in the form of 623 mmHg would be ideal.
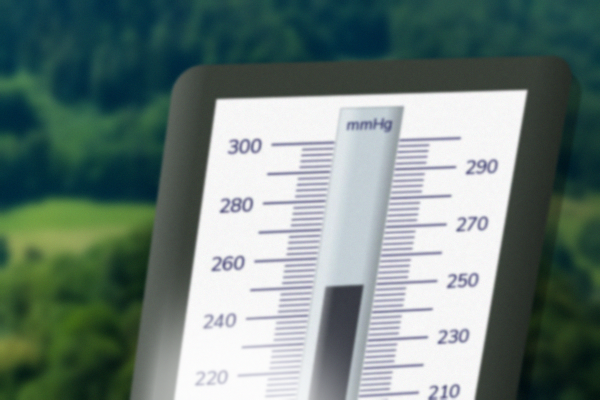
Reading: 250 mmHg
